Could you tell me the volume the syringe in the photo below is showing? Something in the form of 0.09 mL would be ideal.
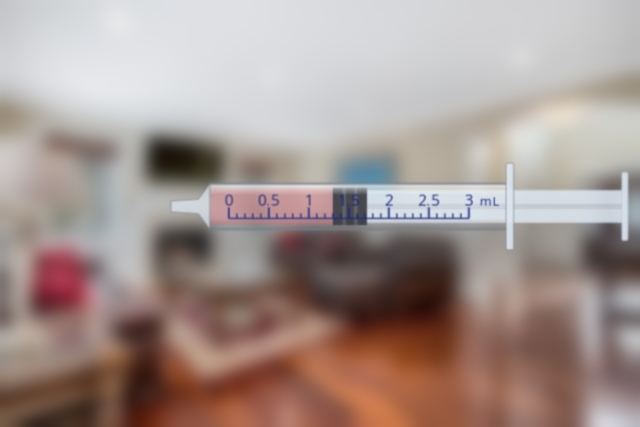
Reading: 1.3 mL
